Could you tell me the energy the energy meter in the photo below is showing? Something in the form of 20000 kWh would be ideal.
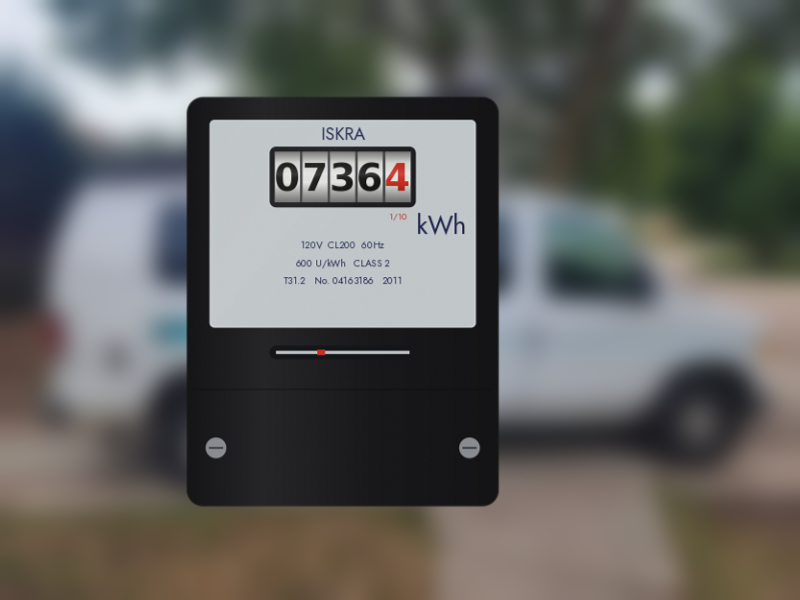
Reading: 736.4 kWh
